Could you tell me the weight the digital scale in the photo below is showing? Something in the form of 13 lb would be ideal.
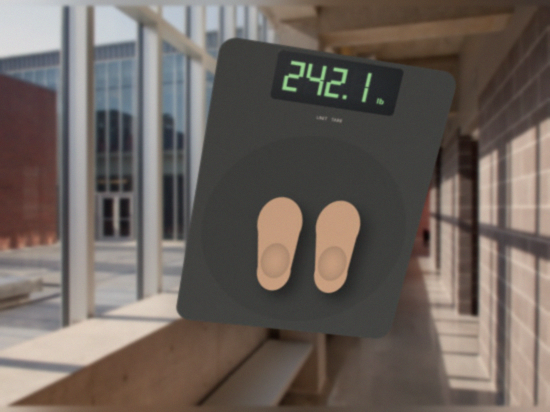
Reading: 242.1 lb
